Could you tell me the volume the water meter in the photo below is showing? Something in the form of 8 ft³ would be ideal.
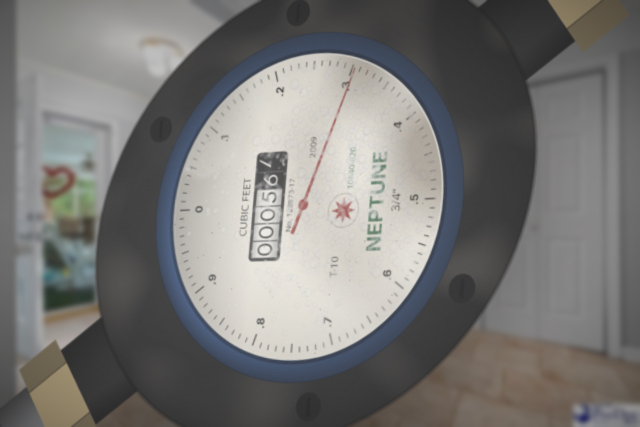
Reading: 567.30 ft³
